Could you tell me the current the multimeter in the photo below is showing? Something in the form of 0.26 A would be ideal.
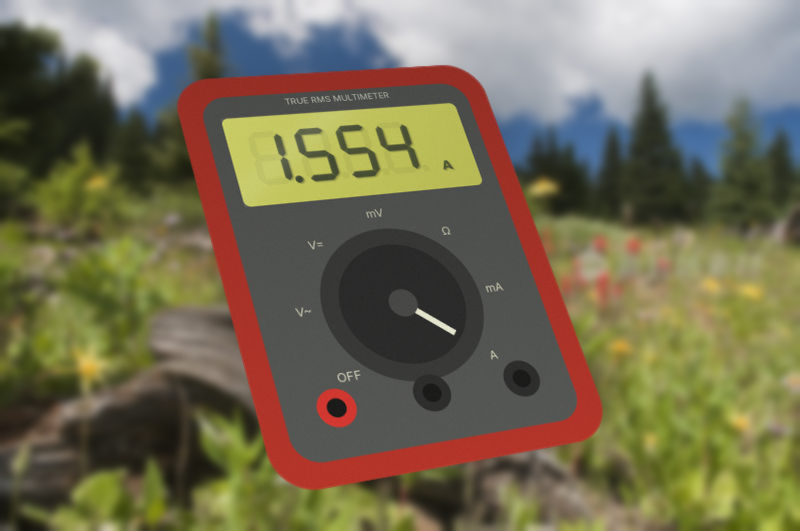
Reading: 1.554 A
